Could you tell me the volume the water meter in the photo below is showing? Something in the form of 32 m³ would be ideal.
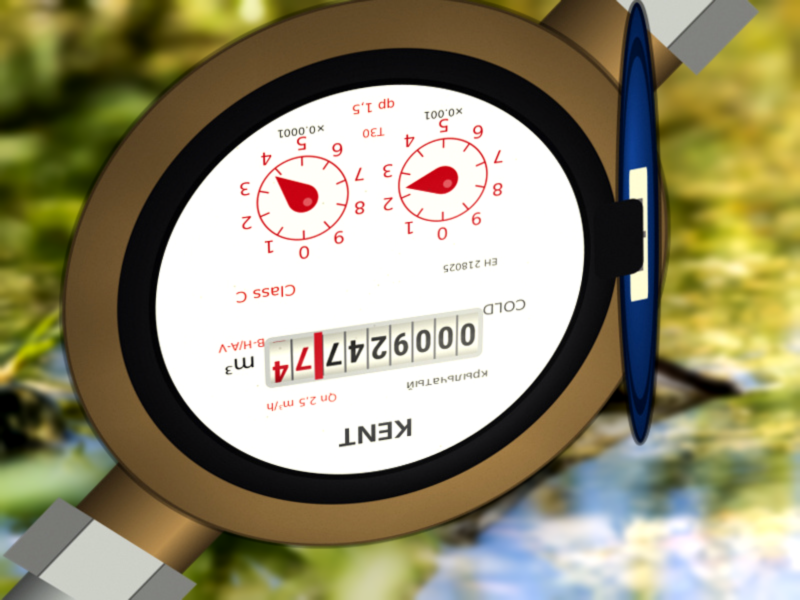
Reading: 9247.7423 m³
